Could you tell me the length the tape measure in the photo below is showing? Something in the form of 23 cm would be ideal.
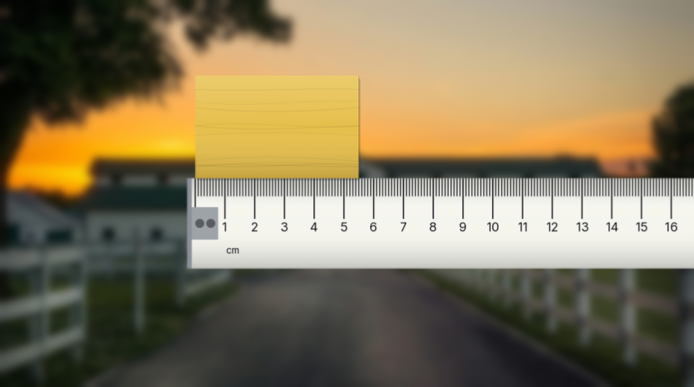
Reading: 5.5 cm
